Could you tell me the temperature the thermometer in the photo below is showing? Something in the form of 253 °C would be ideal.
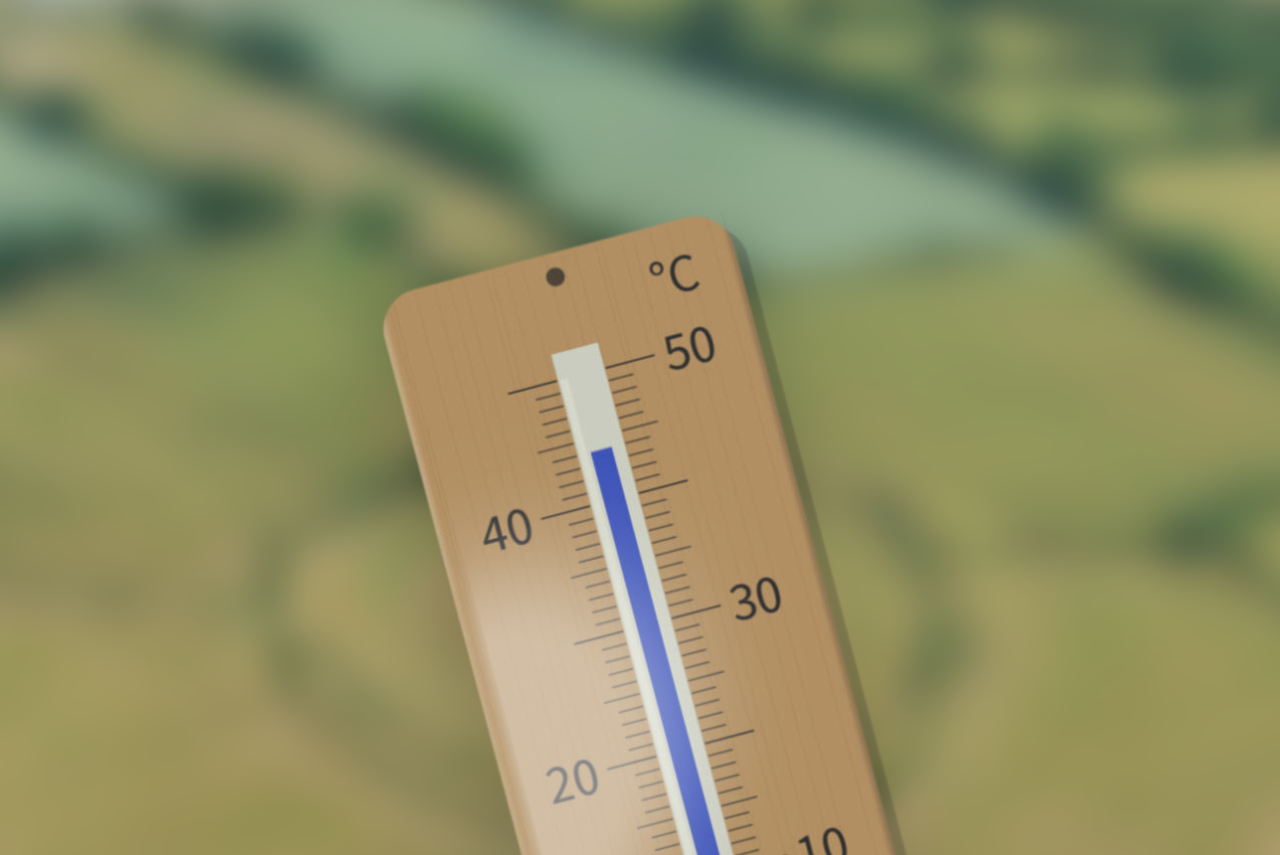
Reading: 44 °C
